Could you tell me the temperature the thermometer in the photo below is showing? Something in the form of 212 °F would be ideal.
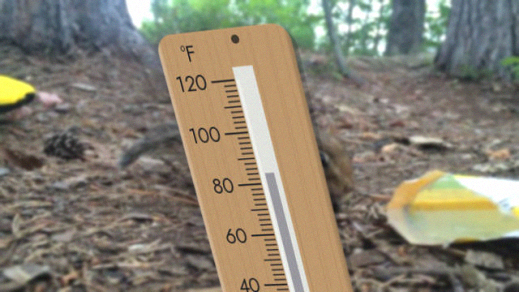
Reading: 84 °F
